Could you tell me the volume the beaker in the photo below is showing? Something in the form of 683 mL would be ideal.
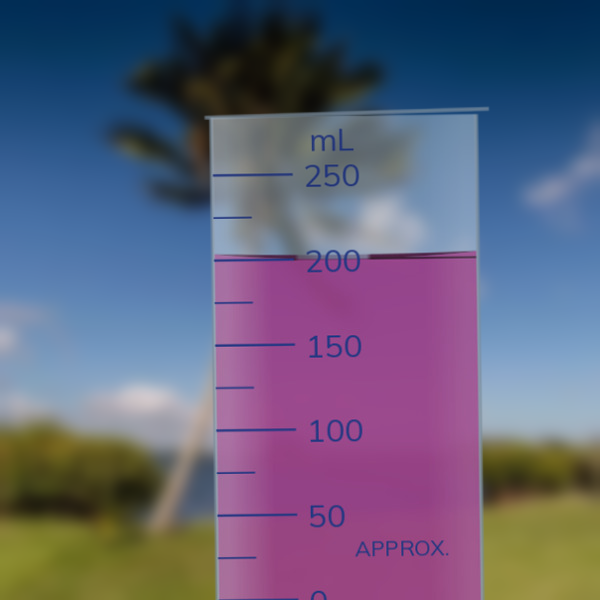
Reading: 200 mL
